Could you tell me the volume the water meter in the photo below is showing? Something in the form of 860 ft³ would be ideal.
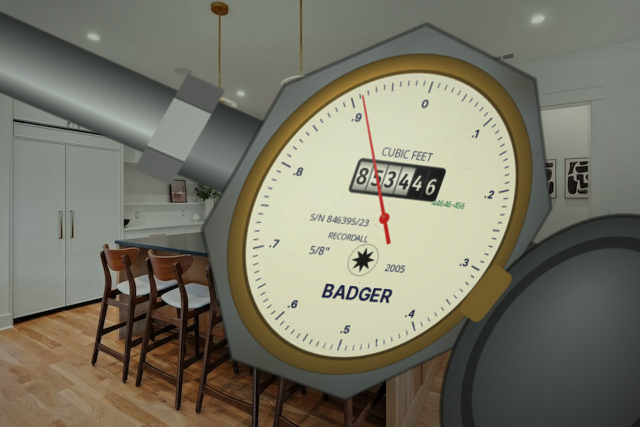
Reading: 853445.91 ft³
